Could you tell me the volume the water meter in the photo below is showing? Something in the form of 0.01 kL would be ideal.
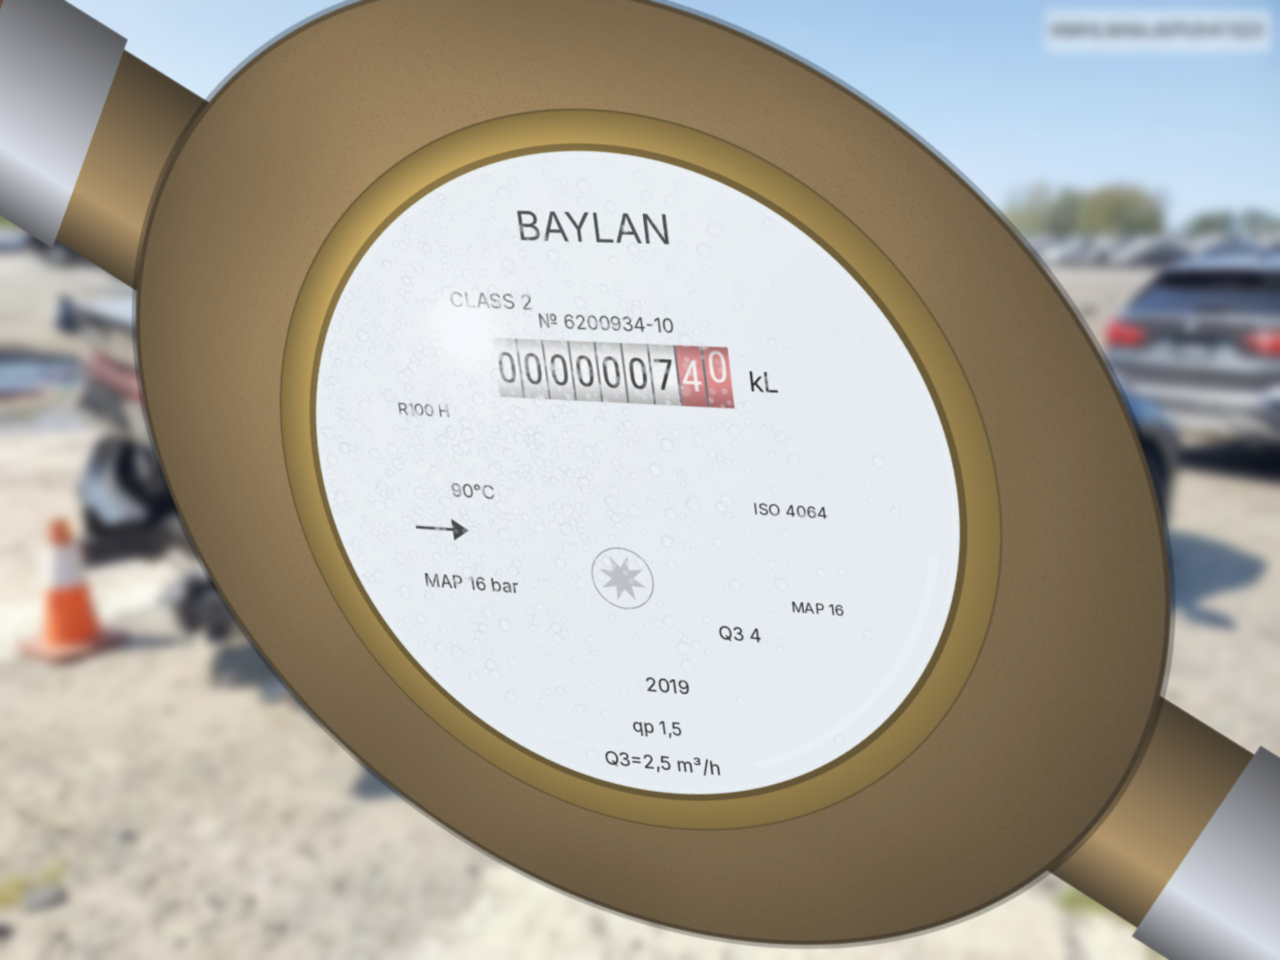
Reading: 7.40 kL
